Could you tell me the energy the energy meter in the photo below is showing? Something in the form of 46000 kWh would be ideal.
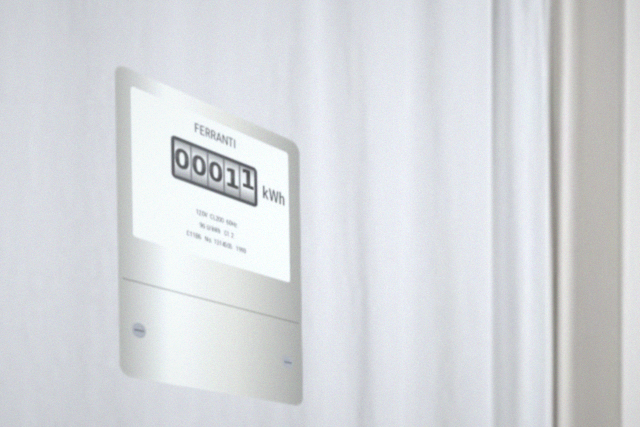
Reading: 11 kWh
